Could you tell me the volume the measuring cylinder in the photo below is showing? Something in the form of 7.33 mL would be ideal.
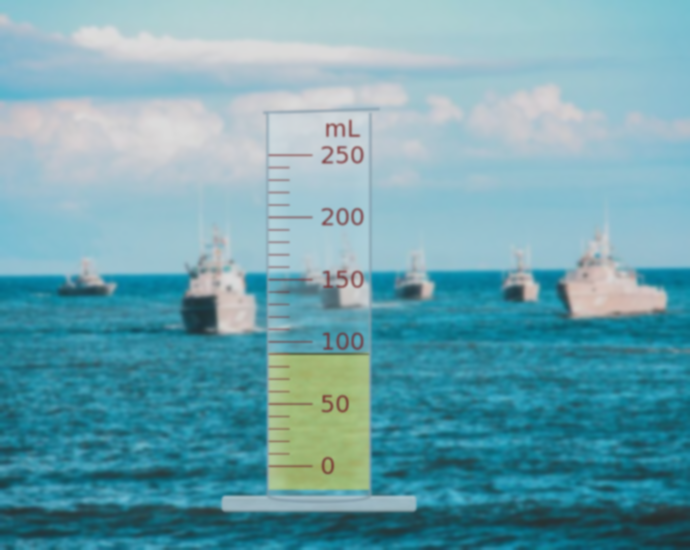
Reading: 90 mL
